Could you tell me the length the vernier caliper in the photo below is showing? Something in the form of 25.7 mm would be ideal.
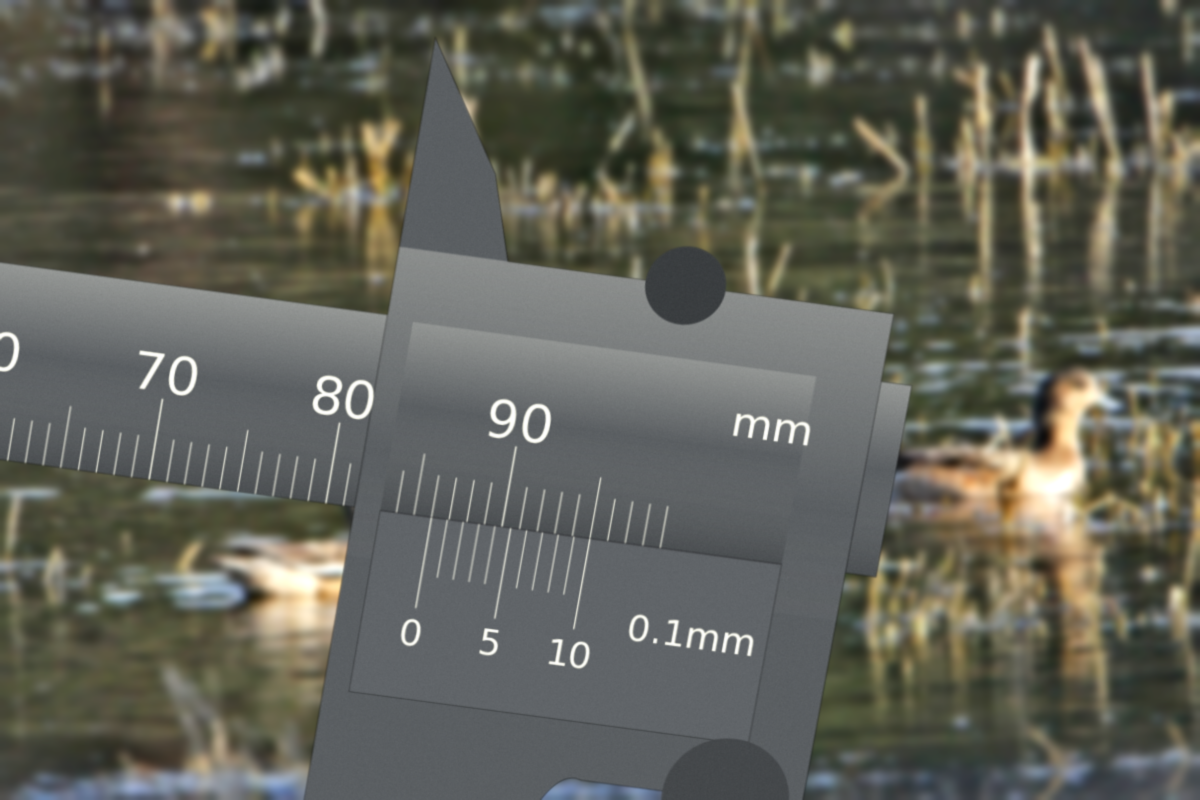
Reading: 86.0 mm
